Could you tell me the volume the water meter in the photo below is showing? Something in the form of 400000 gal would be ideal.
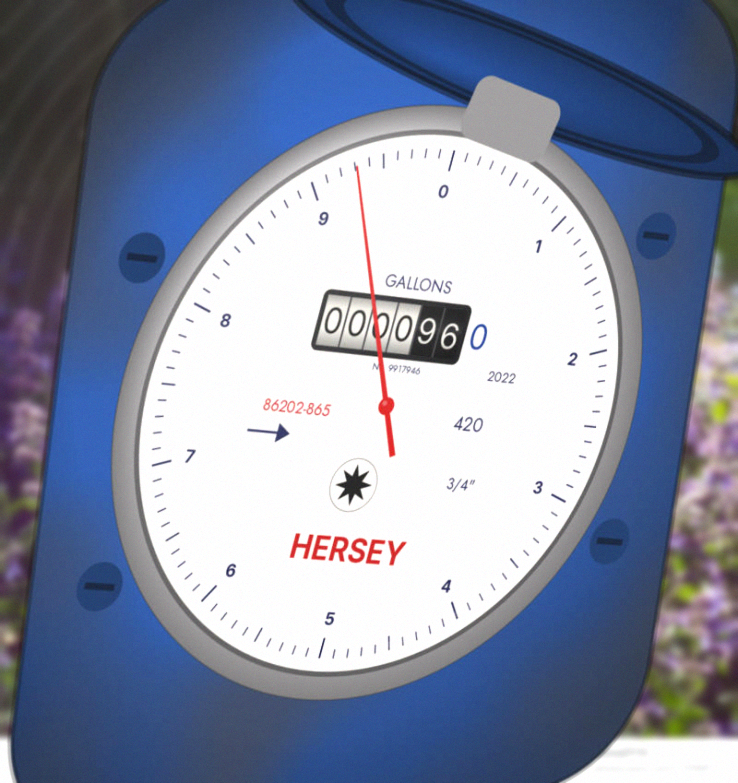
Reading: 959.3 gal
